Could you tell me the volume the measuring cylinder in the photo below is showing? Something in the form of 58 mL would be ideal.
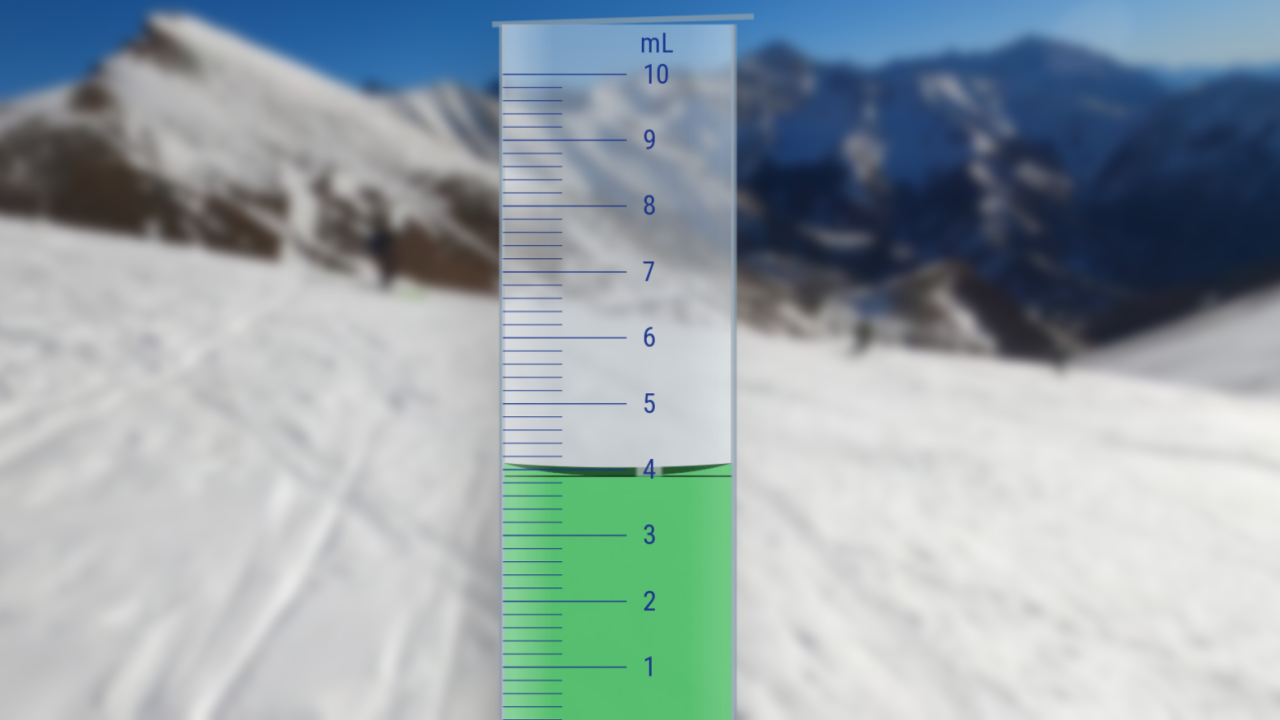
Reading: 3.9 mL
